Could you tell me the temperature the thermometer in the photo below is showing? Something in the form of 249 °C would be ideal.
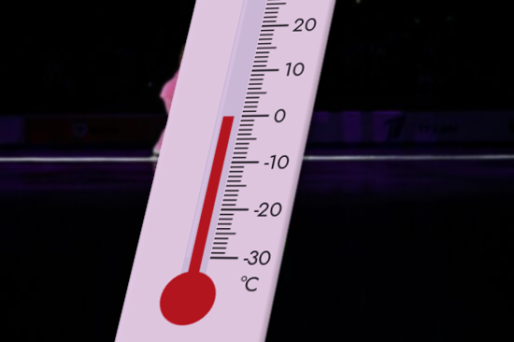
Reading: 0 °C
